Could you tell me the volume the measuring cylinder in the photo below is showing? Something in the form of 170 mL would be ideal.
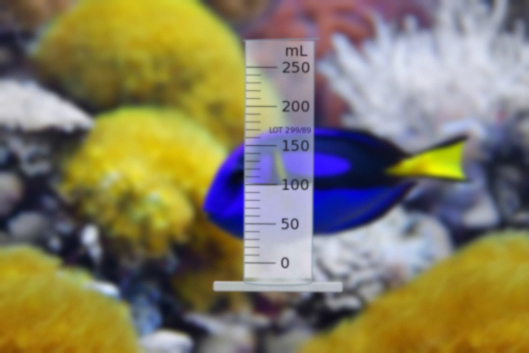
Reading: 100 mL
